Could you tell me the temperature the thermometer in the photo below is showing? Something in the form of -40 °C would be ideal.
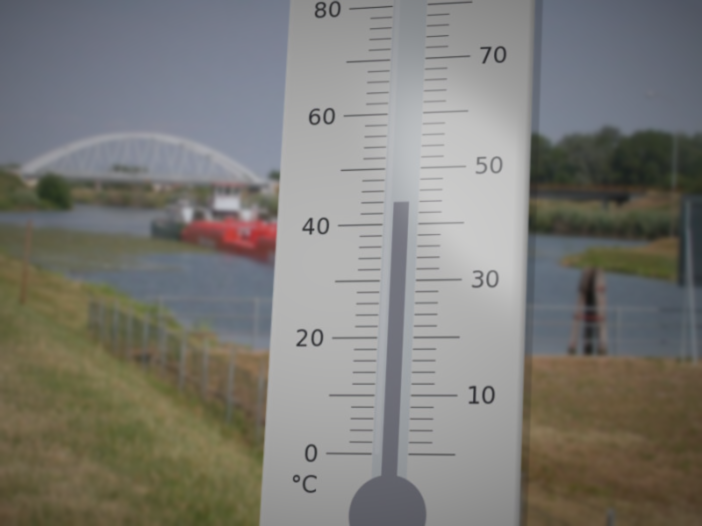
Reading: 44 °C
